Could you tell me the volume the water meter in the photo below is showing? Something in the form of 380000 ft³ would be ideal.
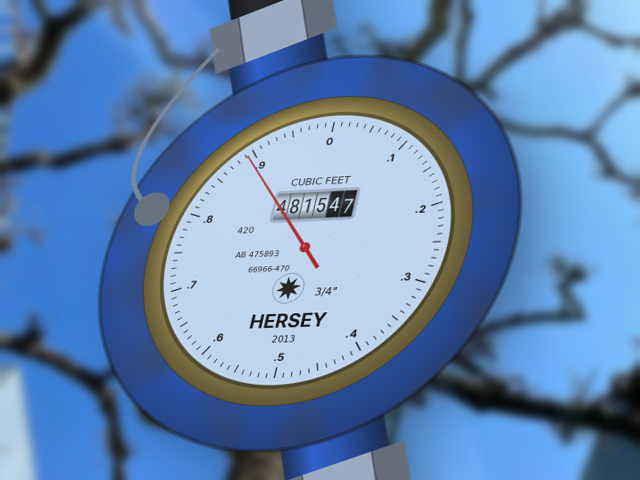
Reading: 481546.89 ft³
